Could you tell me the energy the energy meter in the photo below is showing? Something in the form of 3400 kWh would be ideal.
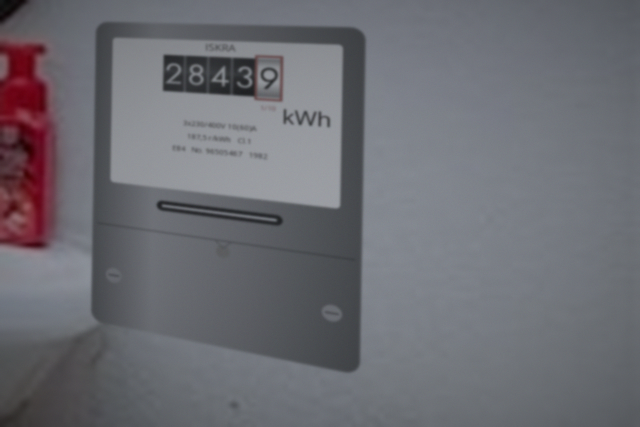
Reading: 2843.9 kWh
